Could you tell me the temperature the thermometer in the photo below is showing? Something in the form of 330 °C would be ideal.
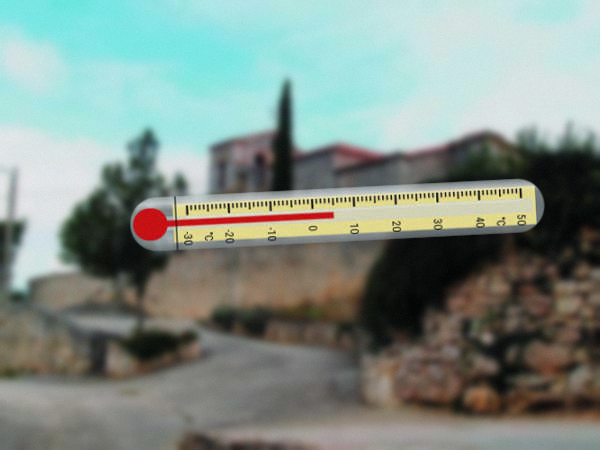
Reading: 5 °C
